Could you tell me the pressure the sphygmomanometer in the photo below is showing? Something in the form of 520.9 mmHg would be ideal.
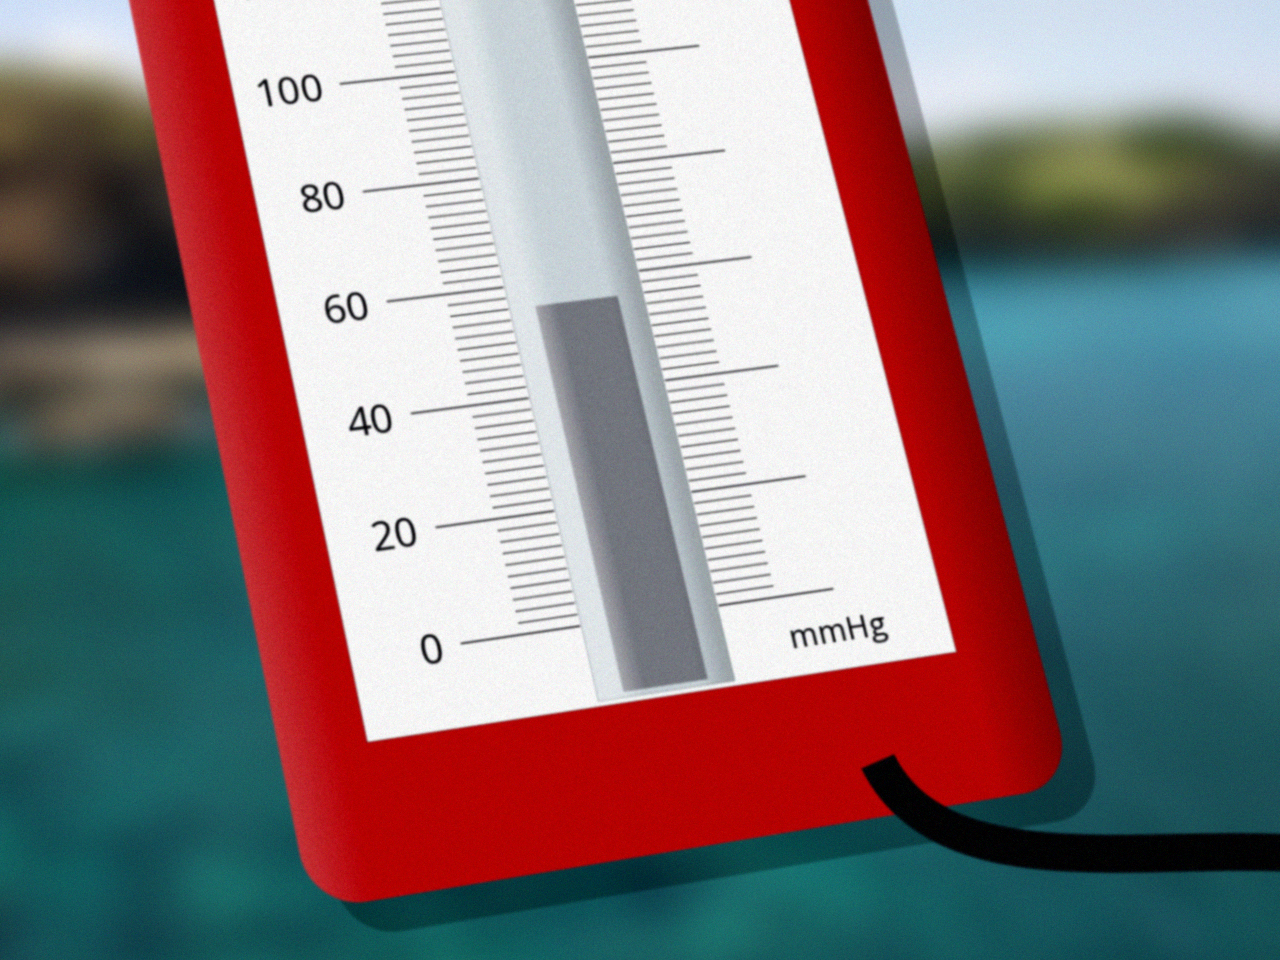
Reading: 56 mmHg
